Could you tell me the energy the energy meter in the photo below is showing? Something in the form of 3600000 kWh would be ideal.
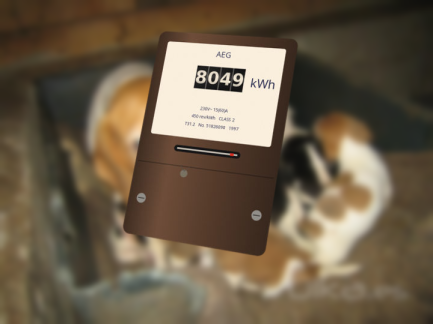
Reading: 8049 kWh
